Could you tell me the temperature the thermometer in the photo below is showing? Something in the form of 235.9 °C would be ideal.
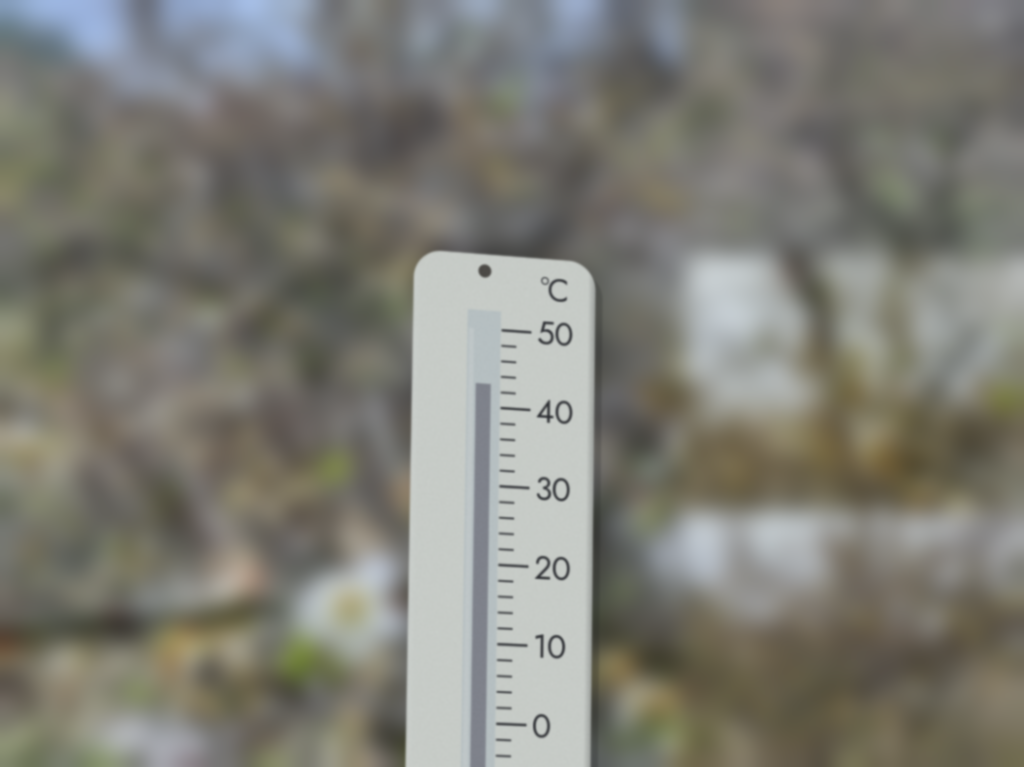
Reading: 43 °C
